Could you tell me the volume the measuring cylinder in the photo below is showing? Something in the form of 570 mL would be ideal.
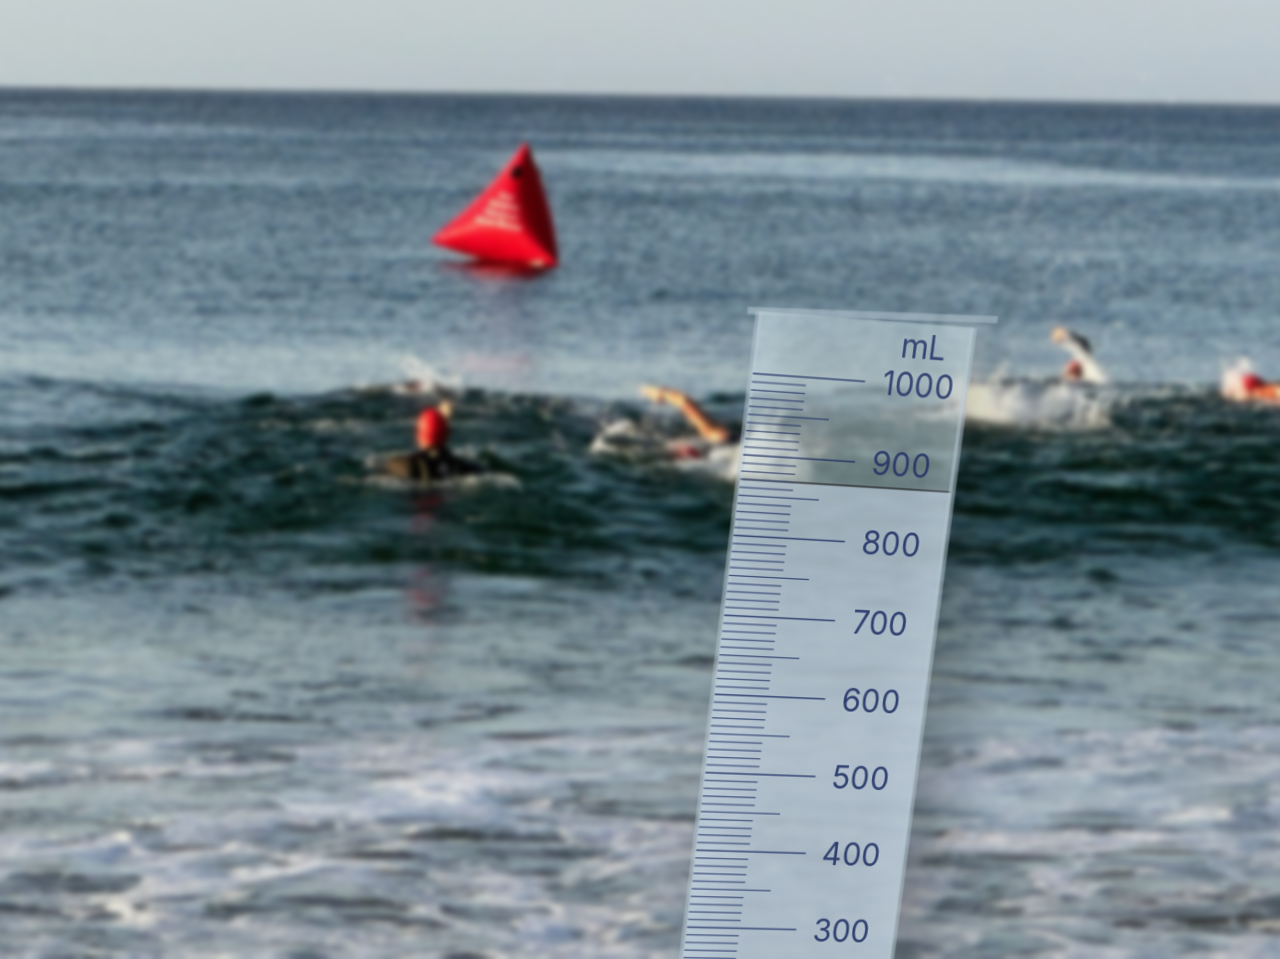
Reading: 870 mL
